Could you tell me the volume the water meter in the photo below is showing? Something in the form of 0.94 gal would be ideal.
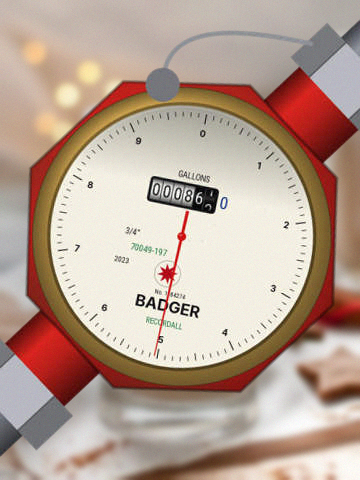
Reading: 8615.0 gal
